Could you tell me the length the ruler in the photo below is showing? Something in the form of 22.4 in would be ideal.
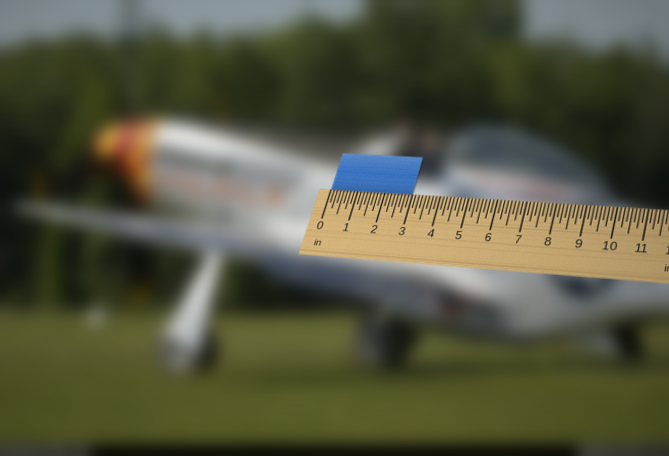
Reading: 3 in
